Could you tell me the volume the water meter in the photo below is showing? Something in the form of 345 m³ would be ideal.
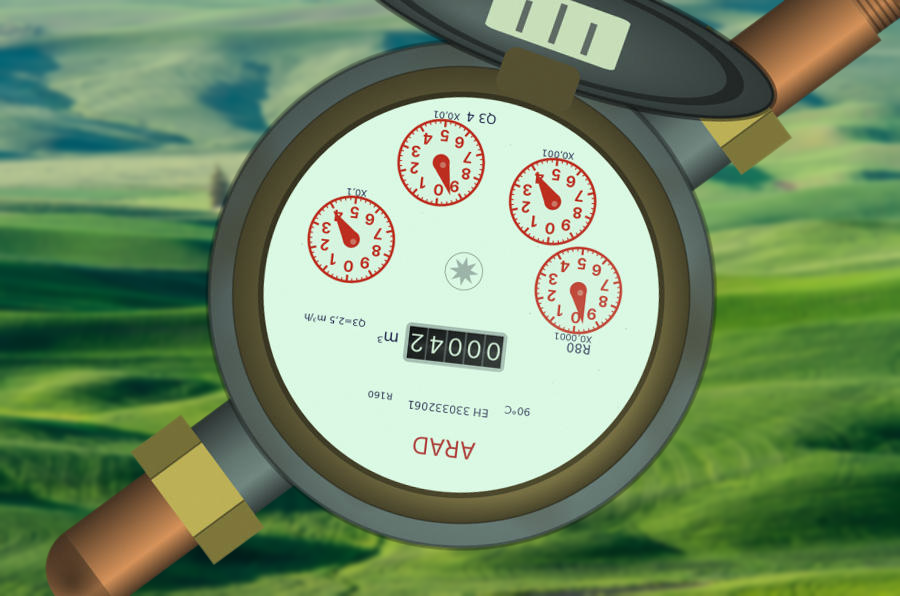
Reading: 42.3939 m³
